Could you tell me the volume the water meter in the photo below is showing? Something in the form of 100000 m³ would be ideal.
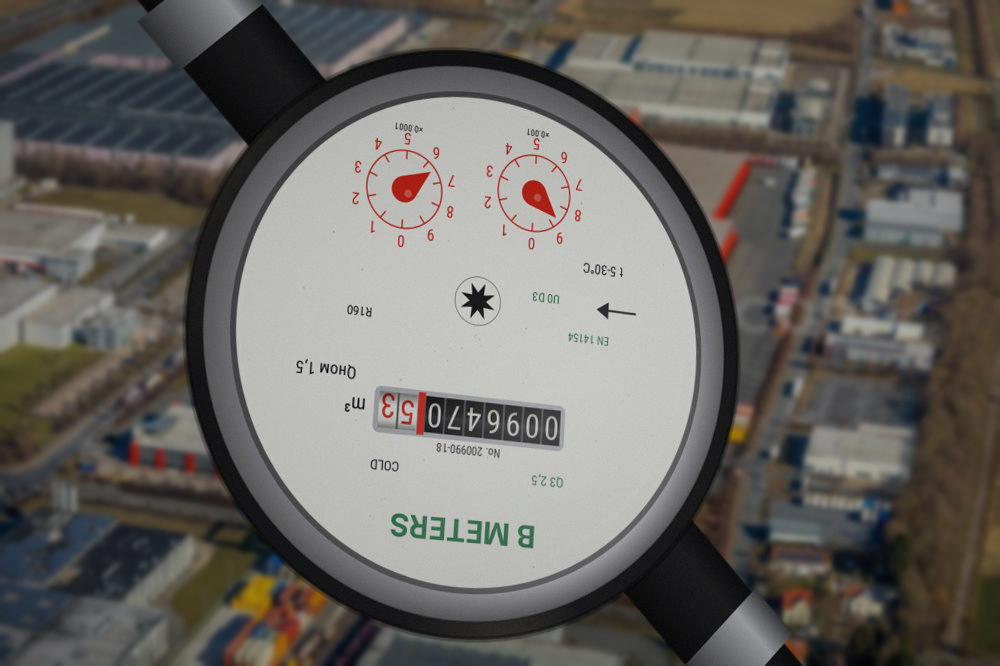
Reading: 96470.5286 m³
